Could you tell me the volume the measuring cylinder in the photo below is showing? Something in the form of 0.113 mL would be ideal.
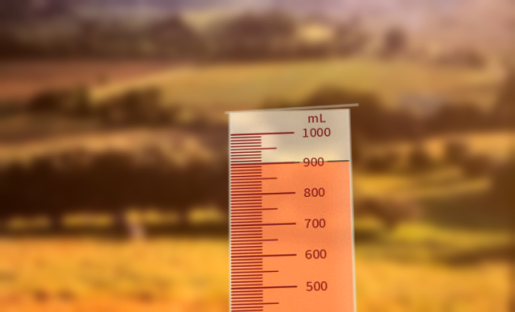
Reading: 900 mL
